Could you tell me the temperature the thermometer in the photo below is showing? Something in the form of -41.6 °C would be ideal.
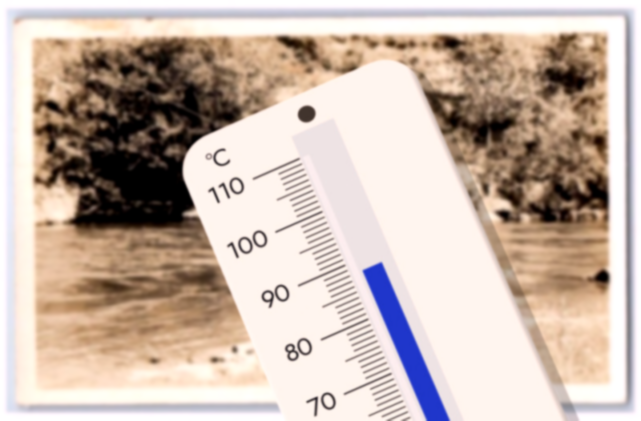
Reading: 88 °C
